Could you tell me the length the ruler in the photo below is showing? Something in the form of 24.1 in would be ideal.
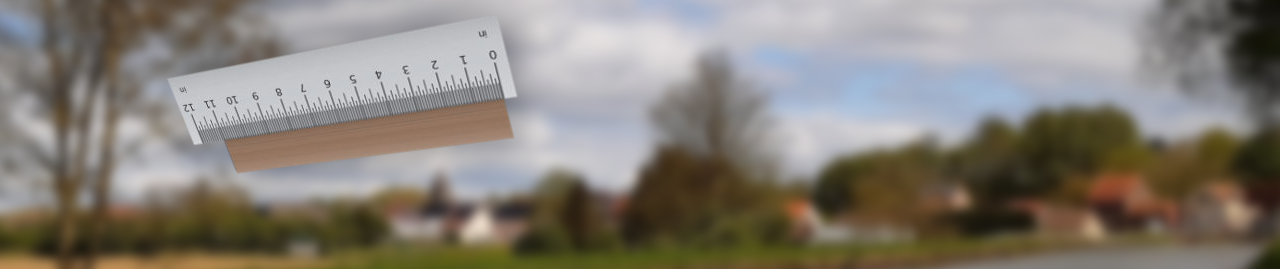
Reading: 11 in
